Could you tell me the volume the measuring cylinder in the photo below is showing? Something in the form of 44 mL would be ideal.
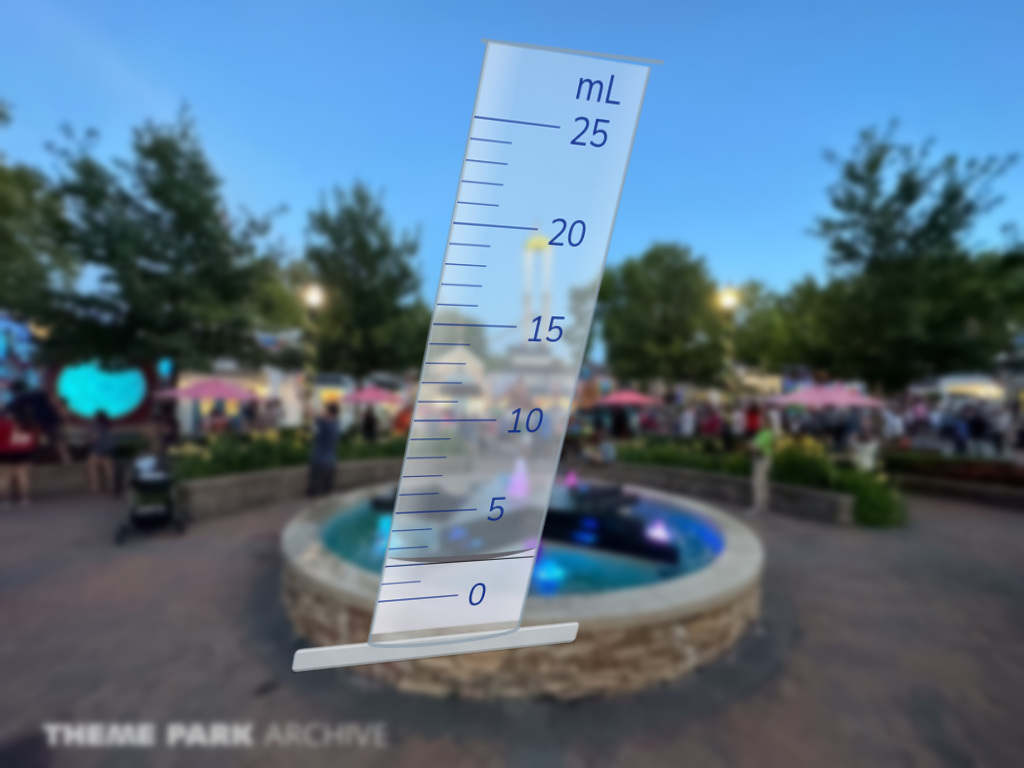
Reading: 2 mL
